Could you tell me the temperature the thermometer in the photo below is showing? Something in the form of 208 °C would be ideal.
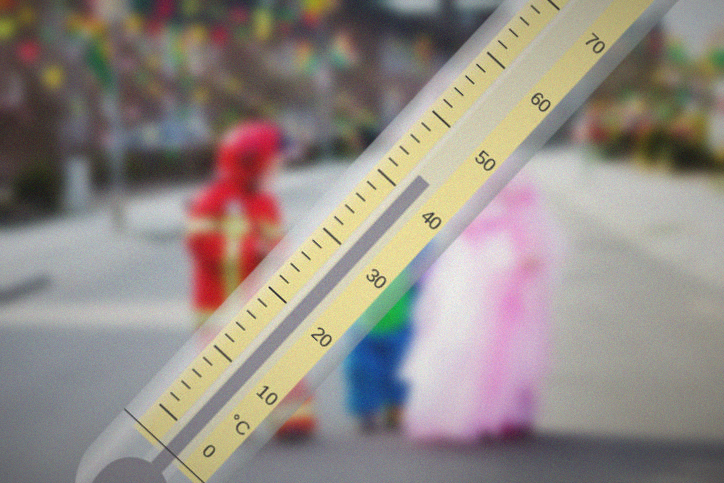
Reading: 43 °C
